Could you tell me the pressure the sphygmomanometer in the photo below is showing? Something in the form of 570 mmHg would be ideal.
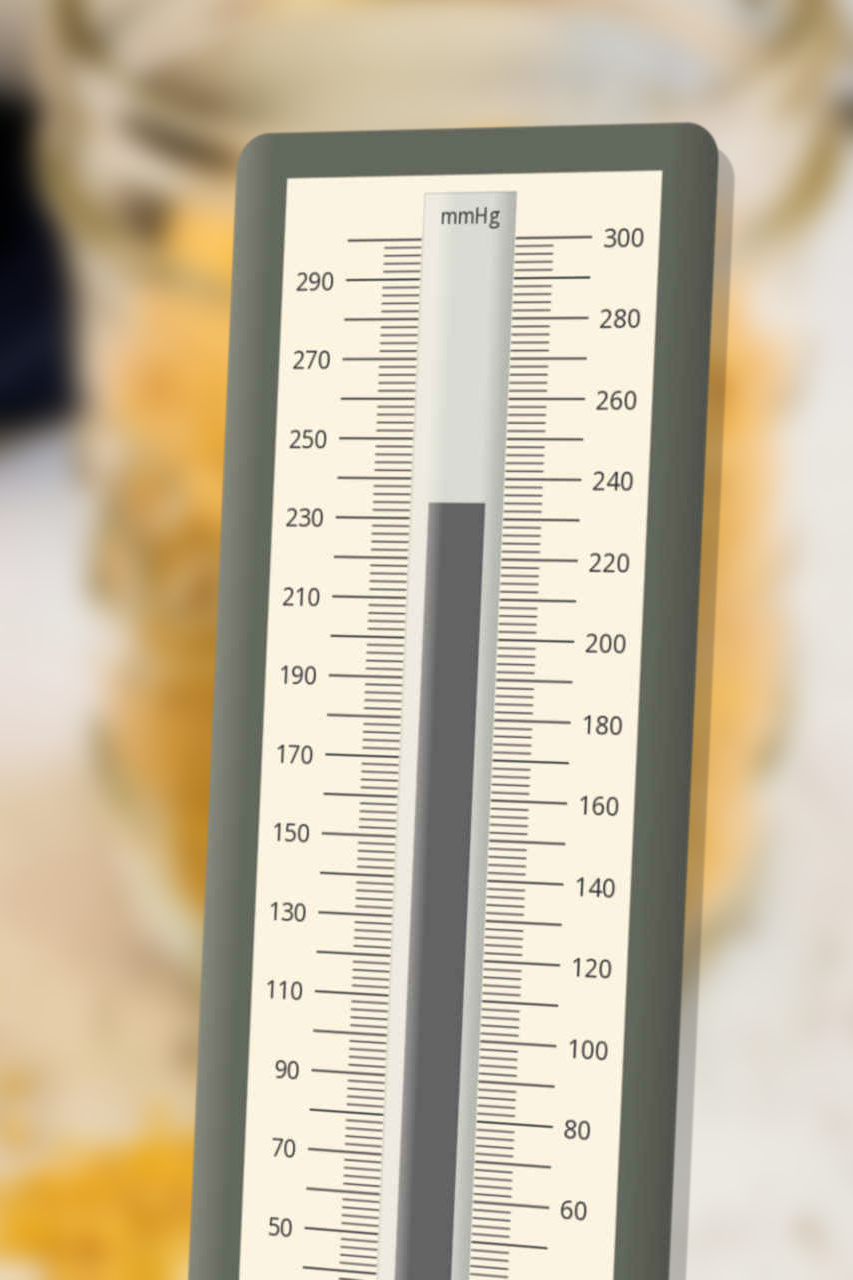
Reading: 234 mmHg
